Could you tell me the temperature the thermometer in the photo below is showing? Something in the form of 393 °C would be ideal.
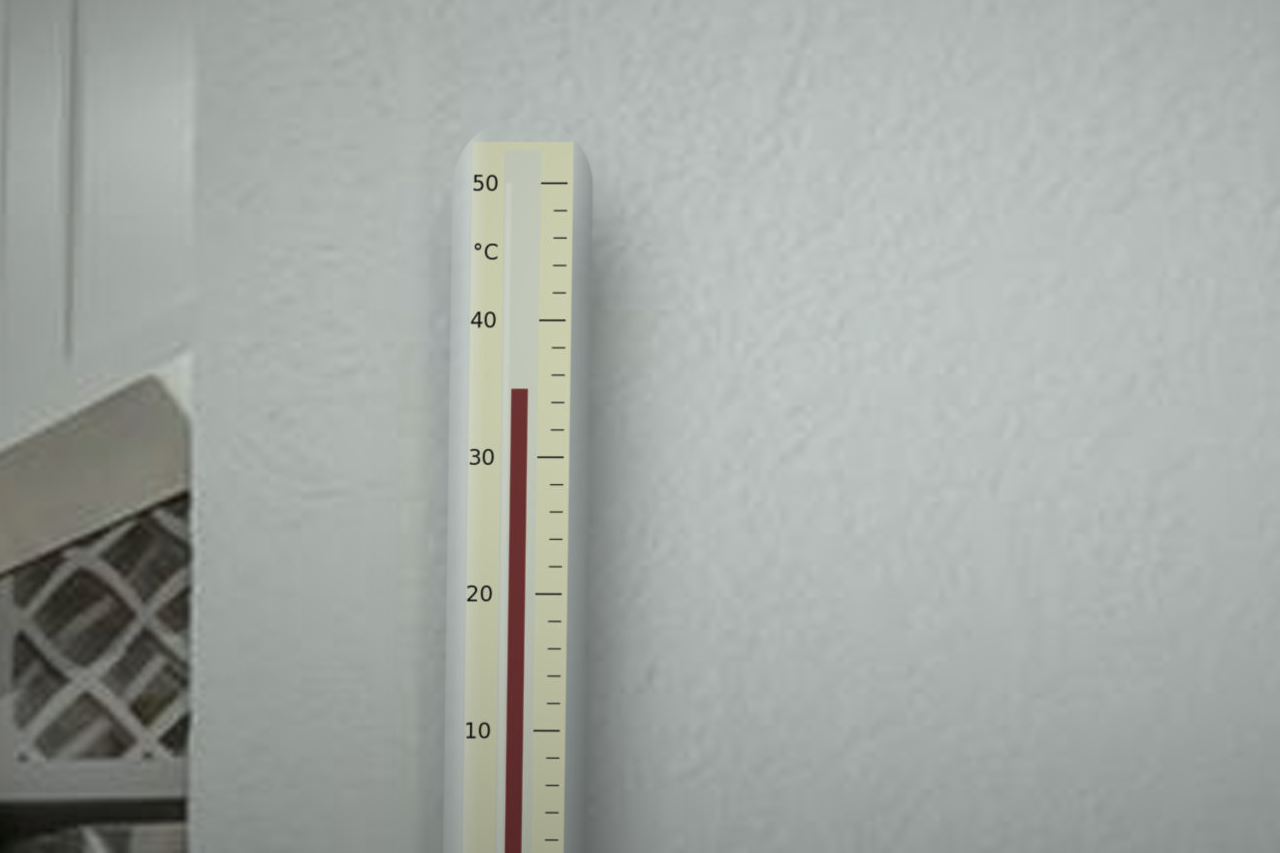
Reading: 35 °C
